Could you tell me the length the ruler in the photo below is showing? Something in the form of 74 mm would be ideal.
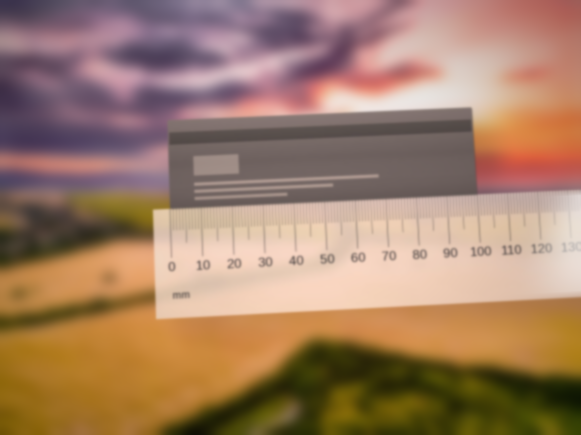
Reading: 100 mm
